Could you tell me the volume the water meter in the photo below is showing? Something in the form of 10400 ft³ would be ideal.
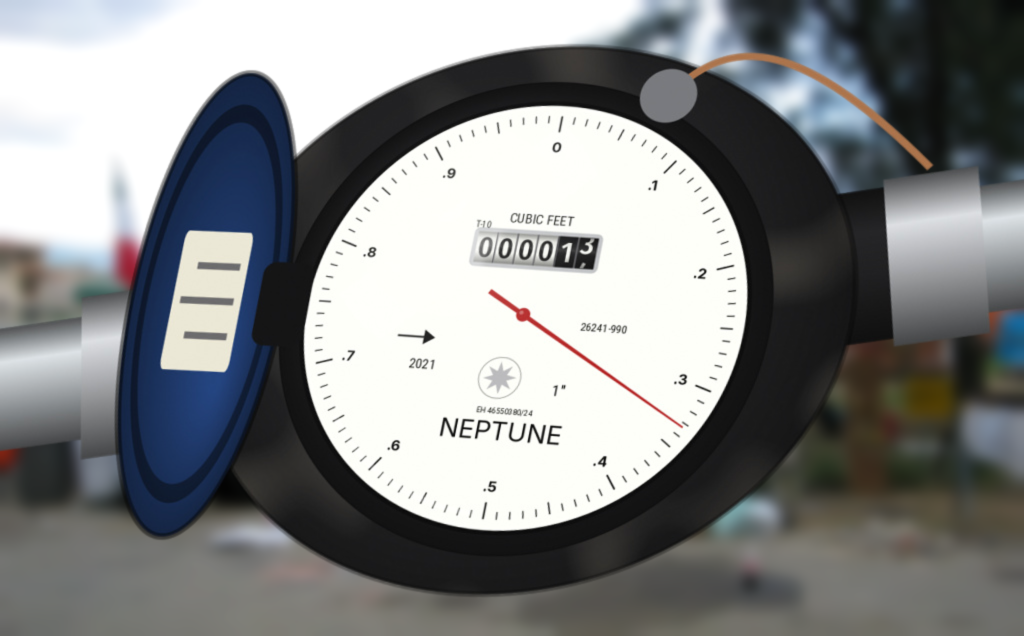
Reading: 13.33 ft³
